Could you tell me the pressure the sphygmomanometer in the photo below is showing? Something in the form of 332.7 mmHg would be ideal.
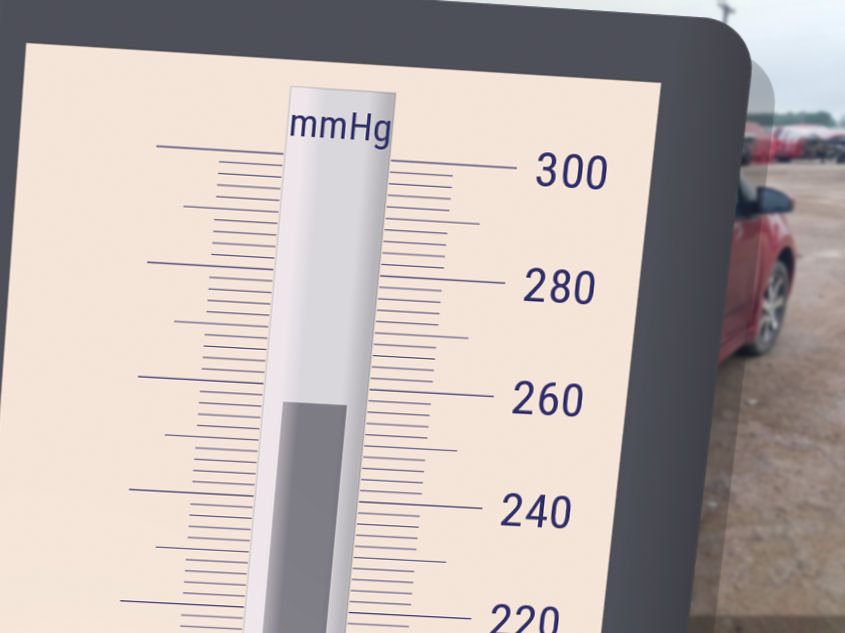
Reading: 257 mmHg
